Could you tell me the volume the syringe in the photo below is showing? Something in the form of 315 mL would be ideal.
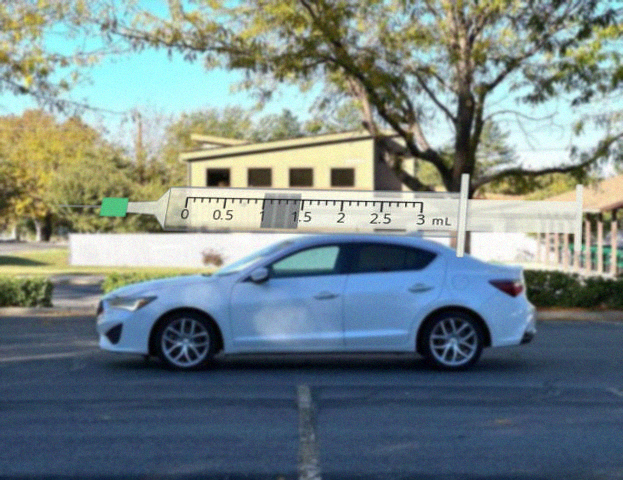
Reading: 1 mL
